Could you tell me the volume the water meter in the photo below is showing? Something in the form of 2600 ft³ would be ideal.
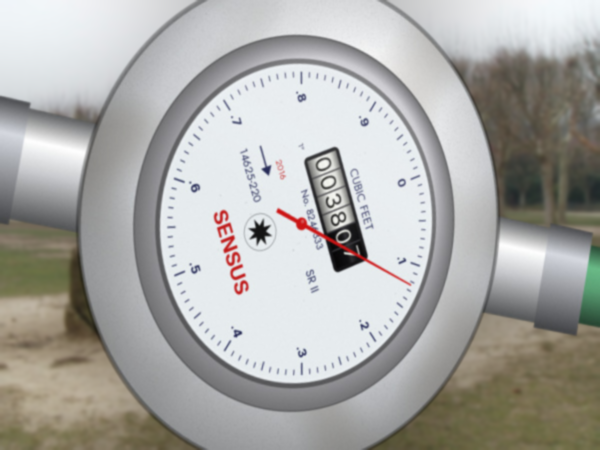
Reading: 3807.12 ft³
